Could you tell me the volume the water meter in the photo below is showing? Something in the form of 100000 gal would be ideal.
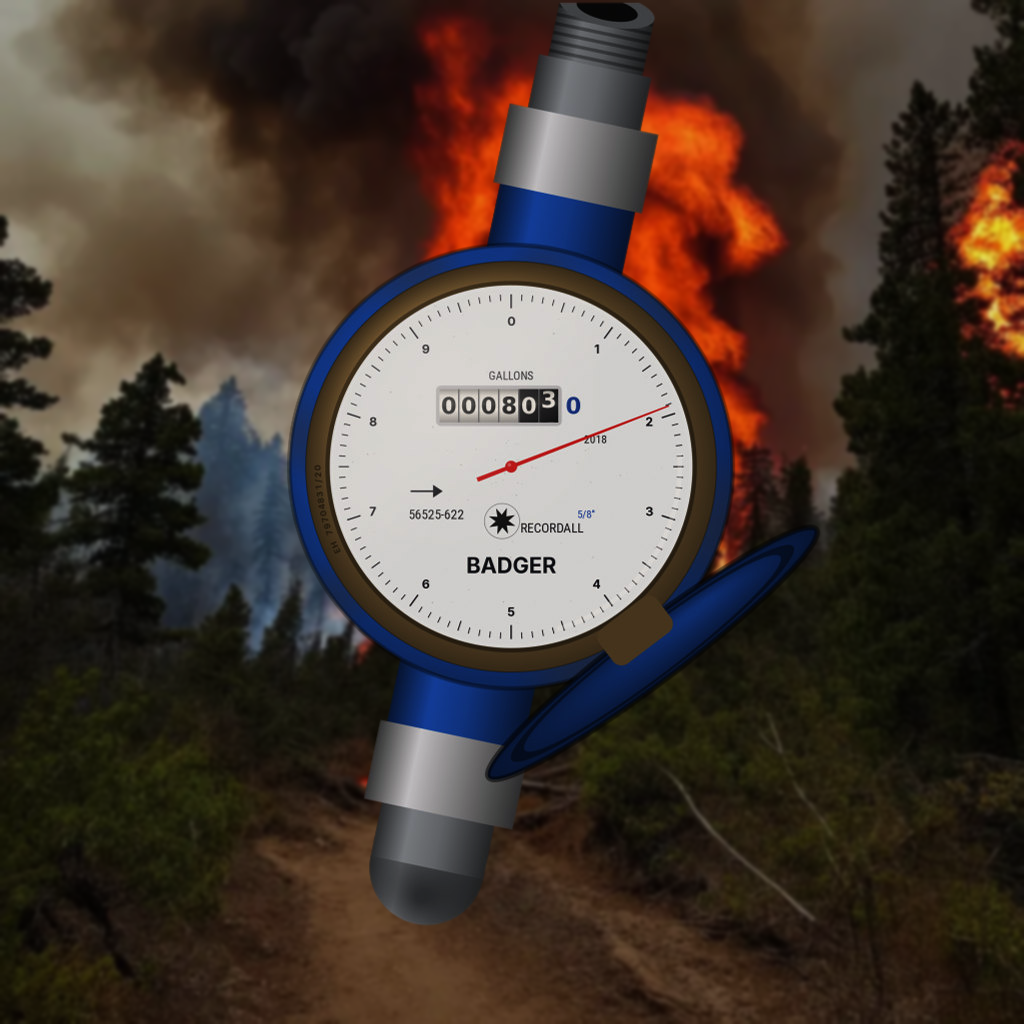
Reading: 8031.9 gal
